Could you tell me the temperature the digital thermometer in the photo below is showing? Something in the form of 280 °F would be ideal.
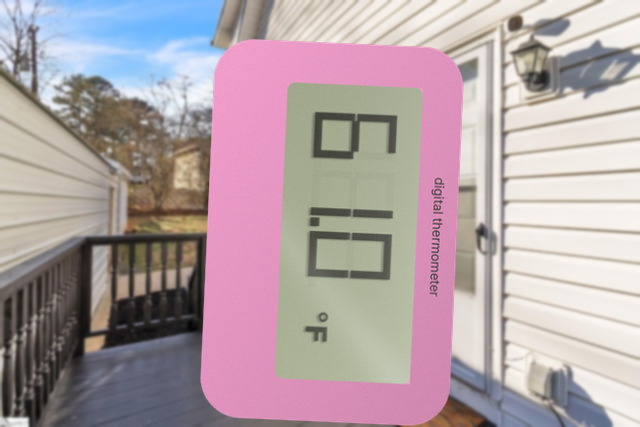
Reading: 61.0 °F
